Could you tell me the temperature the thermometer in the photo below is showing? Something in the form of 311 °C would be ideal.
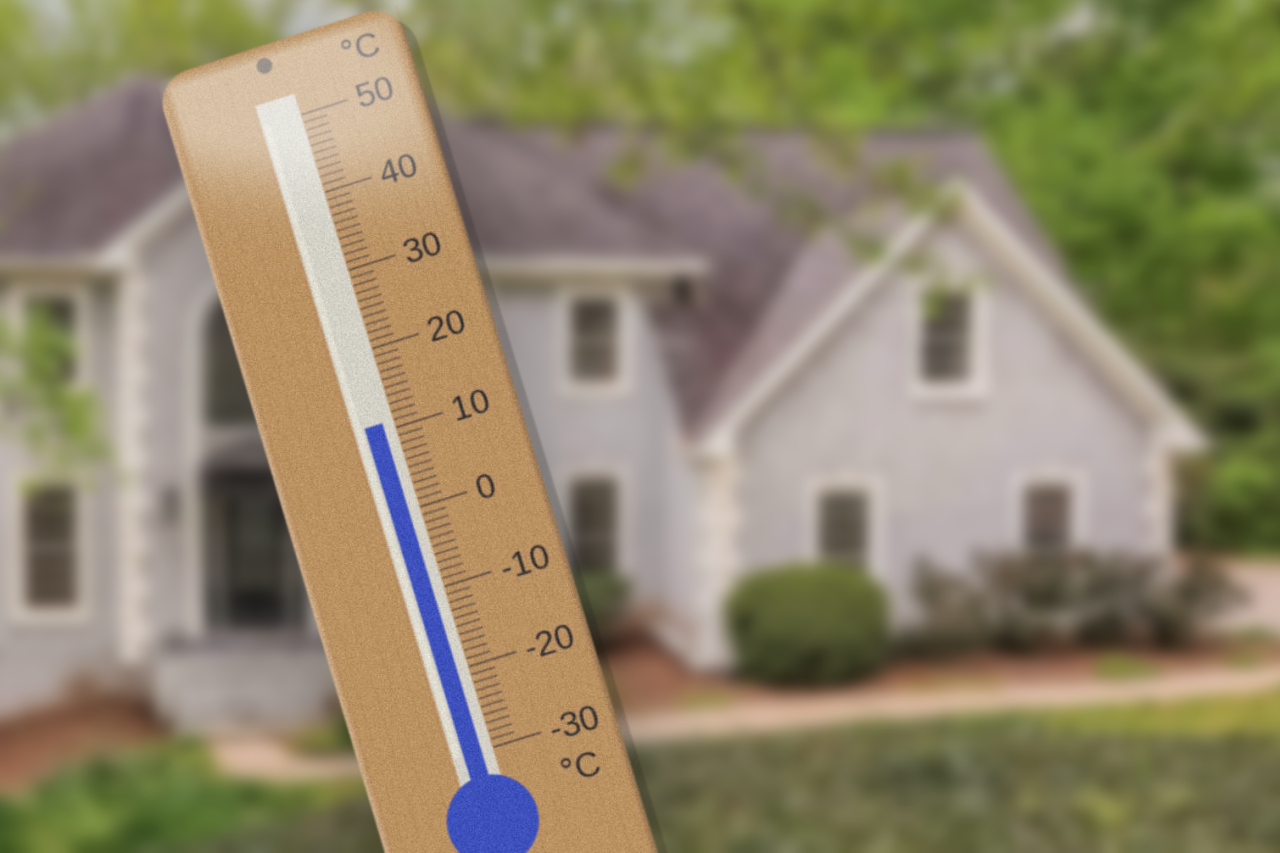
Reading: 11 °C
